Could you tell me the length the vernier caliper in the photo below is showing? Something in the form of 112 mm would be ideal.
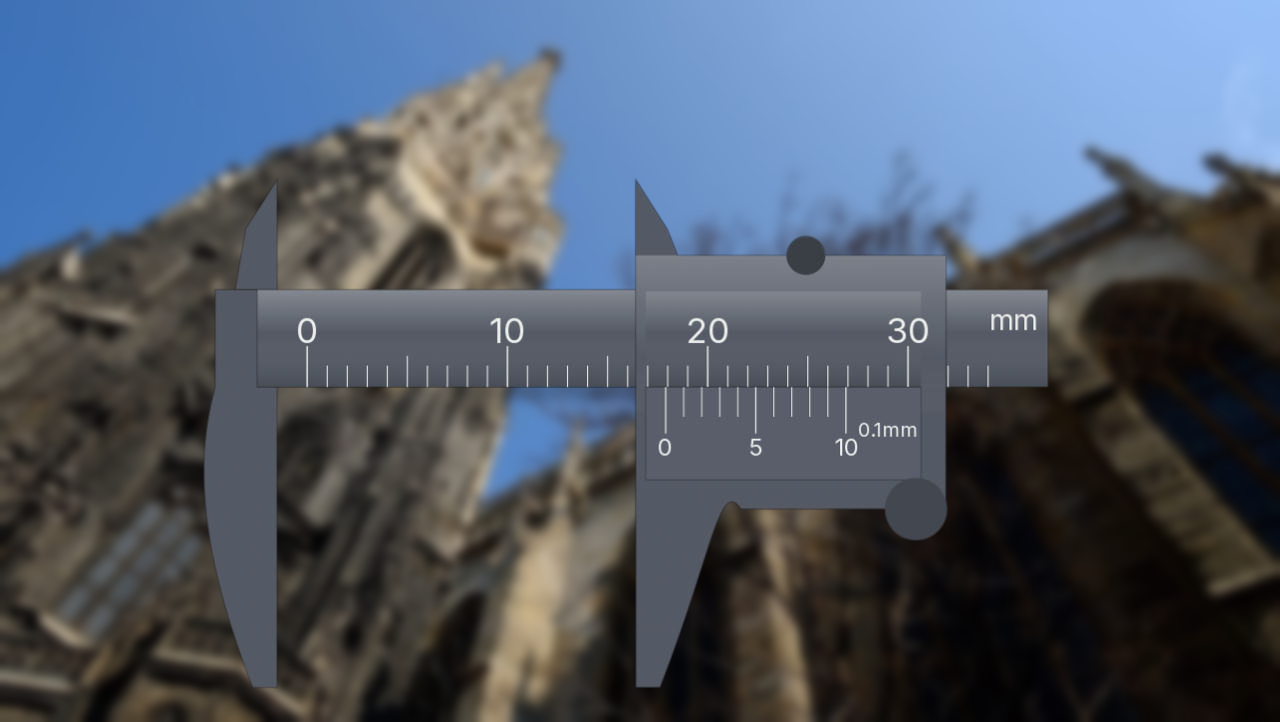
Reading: 17.9 mm
